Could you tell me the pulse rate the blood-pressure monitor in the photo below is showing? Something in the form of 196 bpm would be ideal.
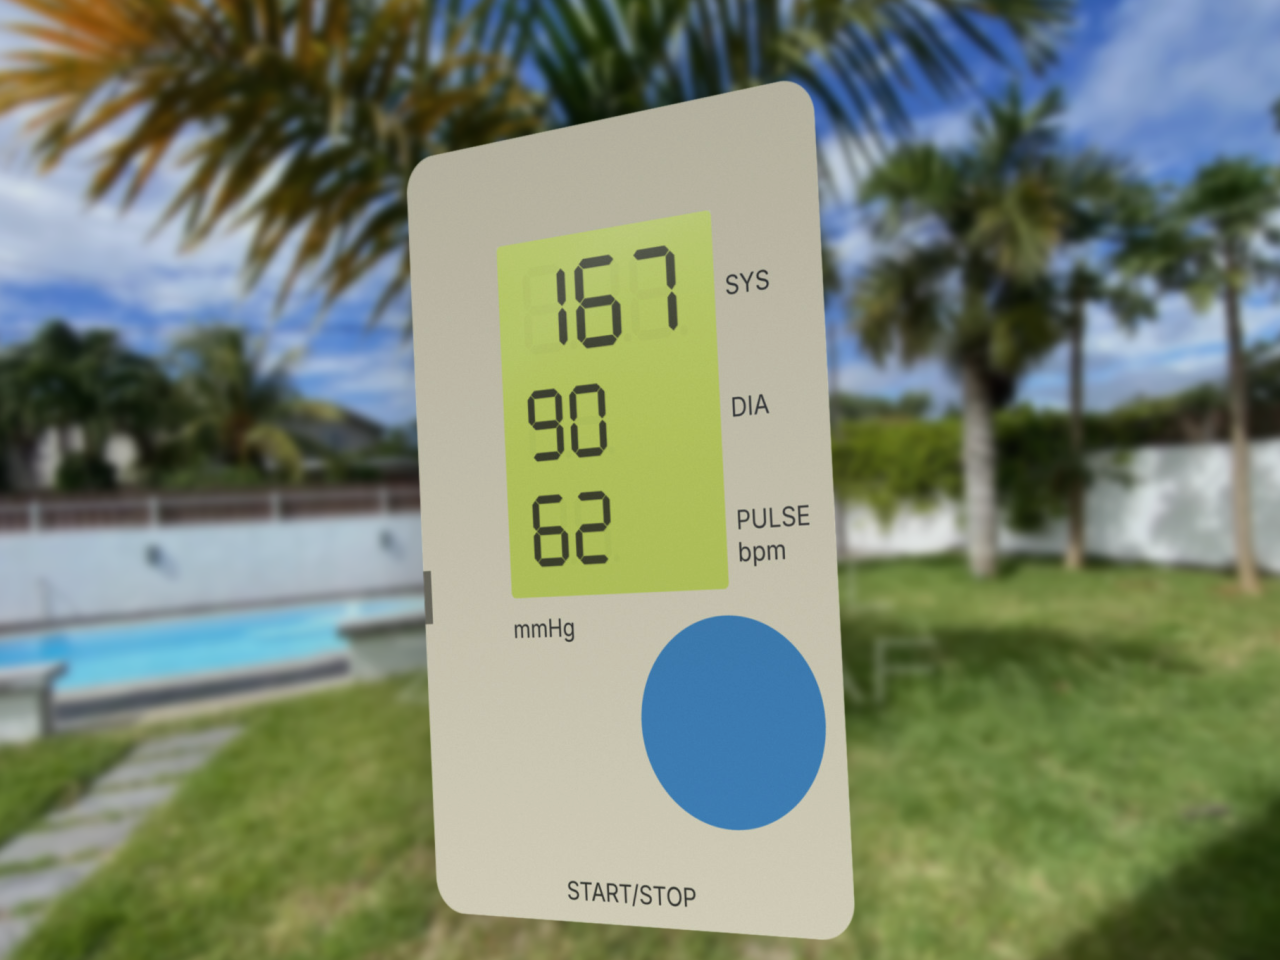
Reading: 62 bpm
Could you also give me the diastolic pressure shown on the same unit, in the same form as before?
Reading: 90 mmHg
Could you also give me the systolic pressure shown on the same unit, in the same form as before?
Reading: 167 mmHg
